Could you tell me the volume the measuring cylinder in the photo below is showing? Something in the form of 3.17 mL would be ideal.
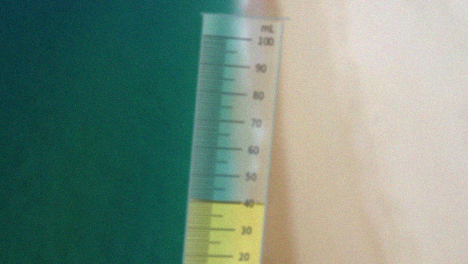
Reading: 40 mL
